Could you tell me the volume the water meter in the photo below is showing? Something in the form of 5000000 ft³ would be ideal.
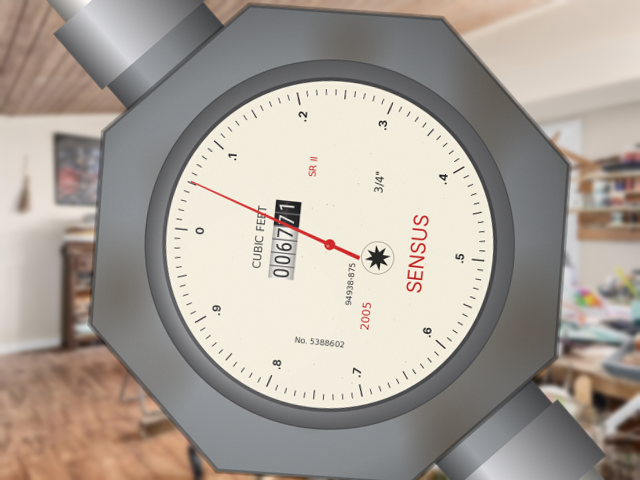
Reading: 6771.05 ft³
